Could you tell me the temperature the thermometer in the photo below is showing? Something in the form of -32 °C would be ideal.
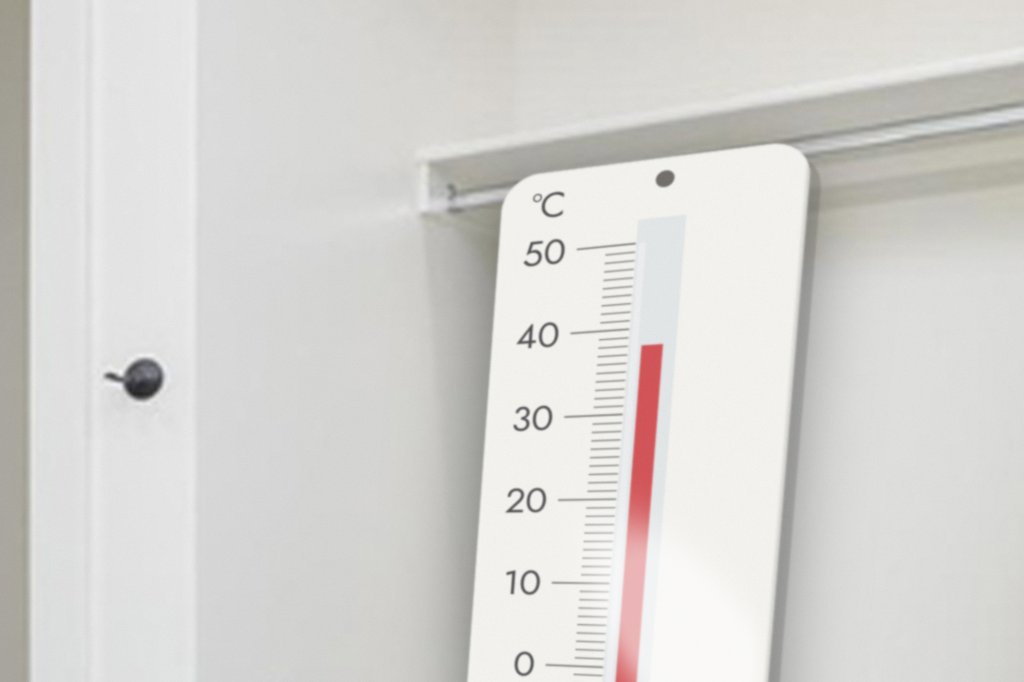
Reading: 38 °C
